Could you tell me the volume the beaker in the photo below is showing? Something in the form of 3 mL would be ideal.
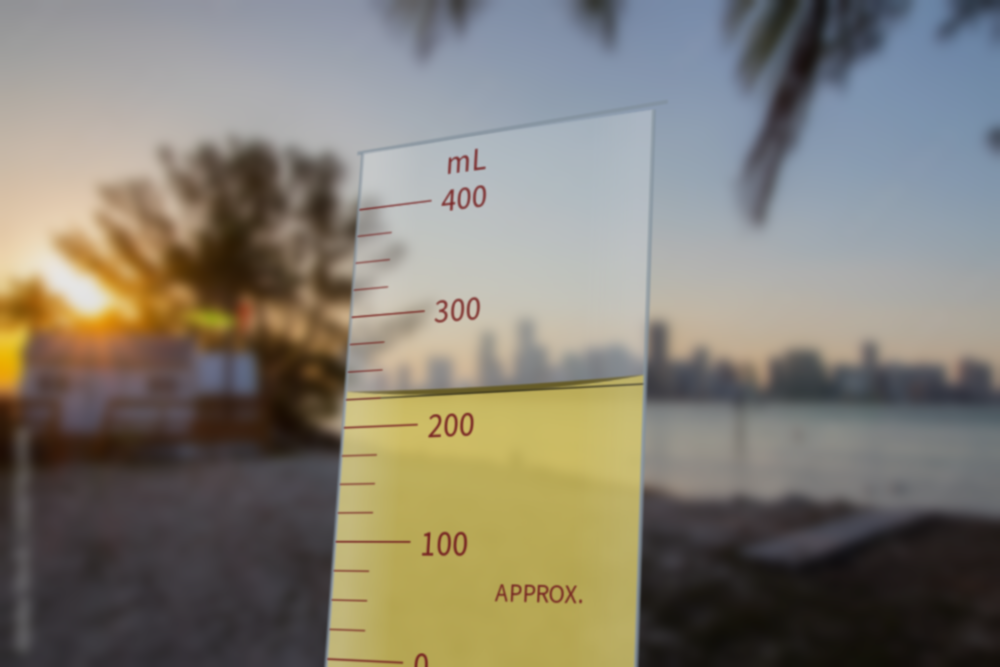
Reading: 225 mL
